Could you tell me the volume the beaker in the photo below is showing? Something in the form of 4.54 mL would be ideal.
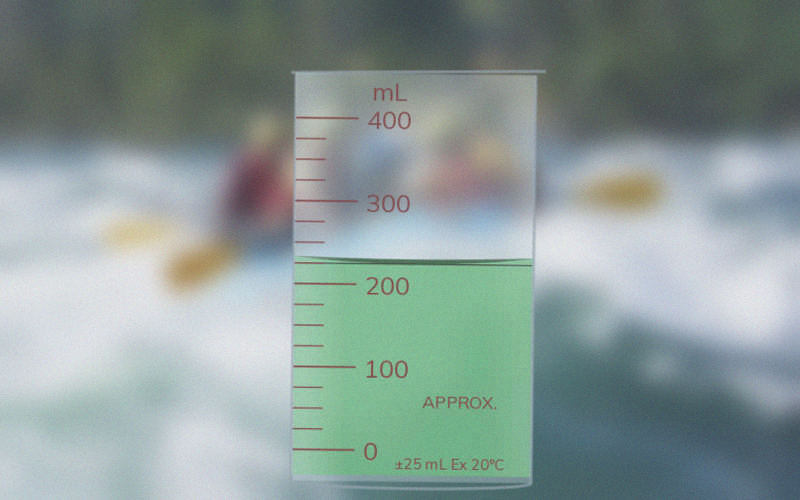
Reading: 225 mL
